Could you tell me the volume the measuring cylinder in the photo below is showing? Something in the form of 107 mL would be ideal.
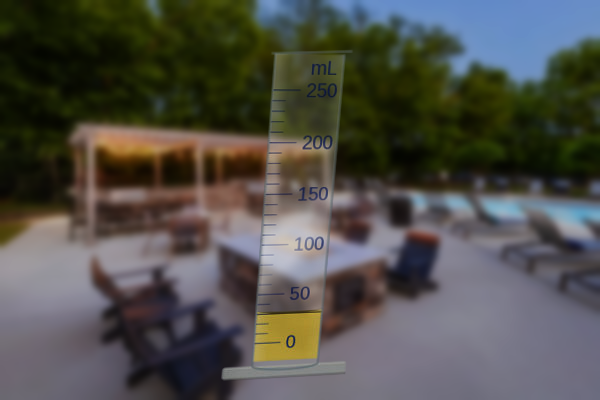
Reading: 30 mL
